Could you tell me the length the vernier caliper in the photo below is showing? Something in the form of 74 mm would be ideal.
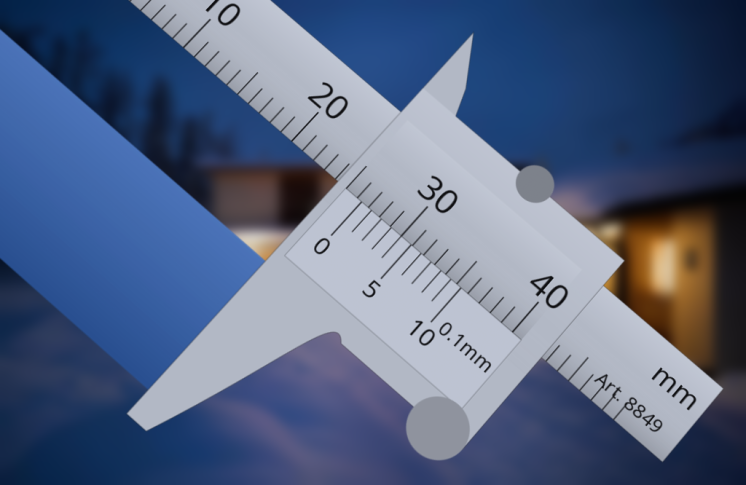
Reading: 26.4 mm
